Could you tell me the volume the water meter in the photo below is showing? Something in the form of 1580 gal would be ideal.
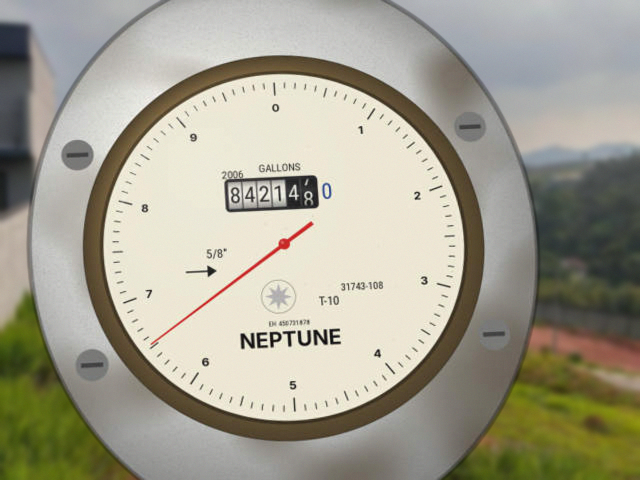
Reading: 8421476.5 gal
